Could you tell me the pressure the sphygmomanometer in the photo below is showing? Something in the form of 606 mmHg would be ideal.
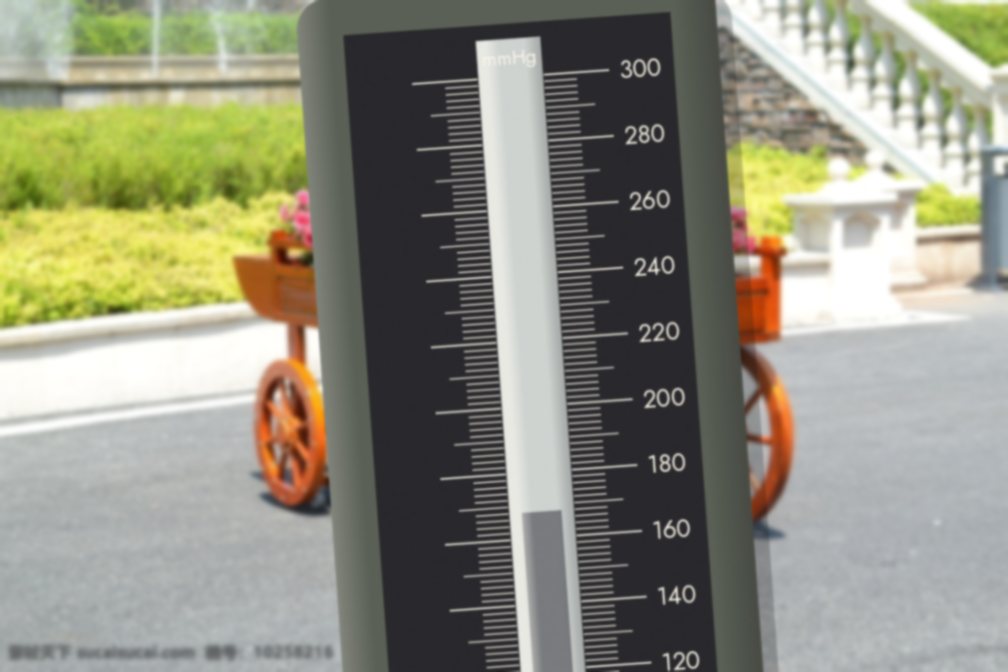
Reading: 168 mmHg
